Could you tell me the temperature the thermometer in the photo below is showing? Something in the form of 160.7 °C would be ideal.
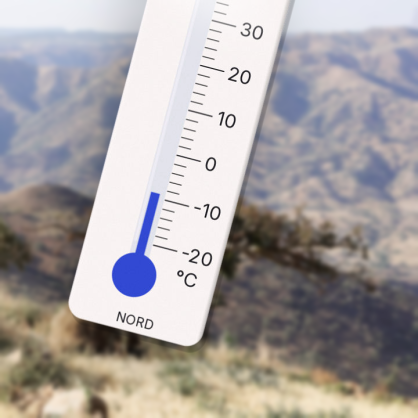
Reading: -9 °C
